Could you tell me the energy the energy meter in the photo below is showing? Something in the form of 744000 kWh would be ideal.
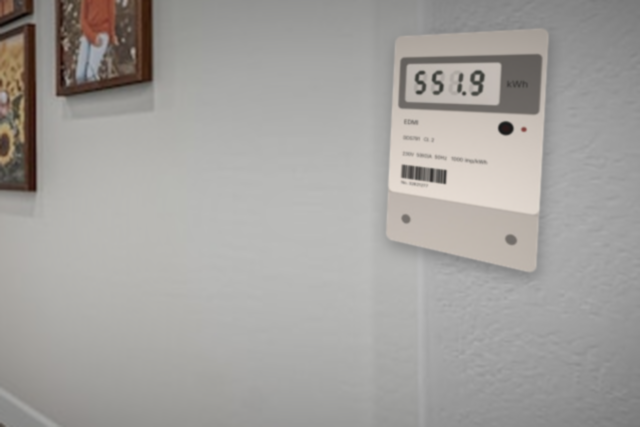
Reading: 551.9 kWh
